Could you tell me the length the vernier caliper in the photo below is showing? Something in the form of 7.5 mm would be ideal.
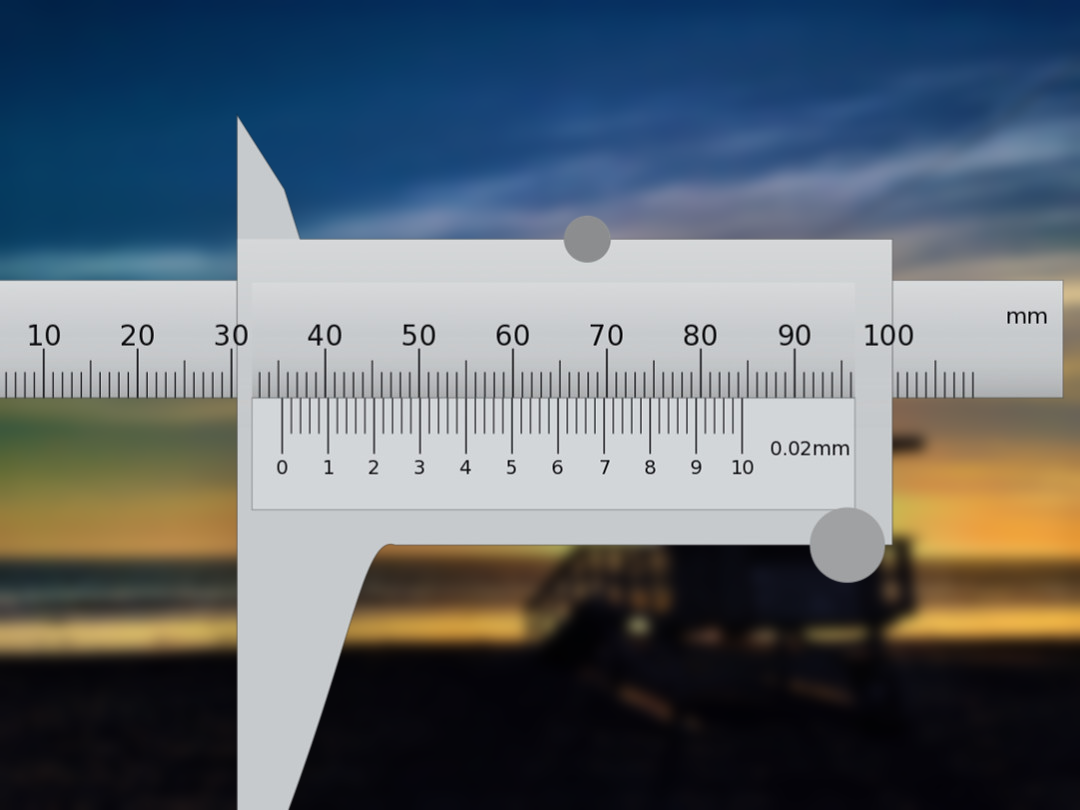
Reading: 35.4 mm
